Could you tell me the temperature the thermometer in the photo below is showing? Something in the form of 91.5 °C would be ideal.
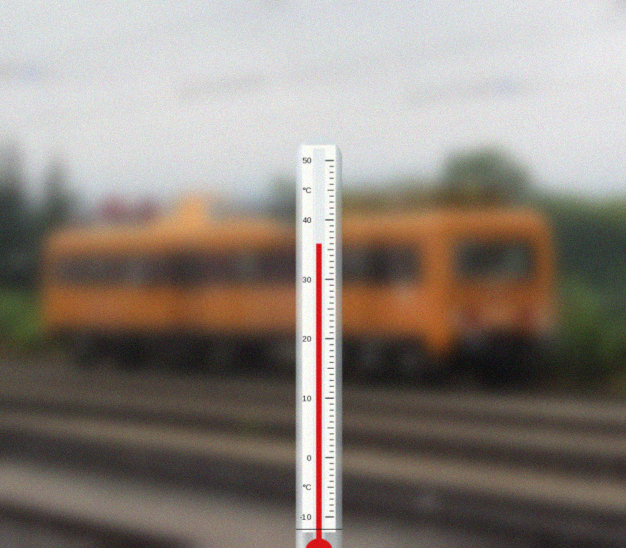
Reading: 36 °C
